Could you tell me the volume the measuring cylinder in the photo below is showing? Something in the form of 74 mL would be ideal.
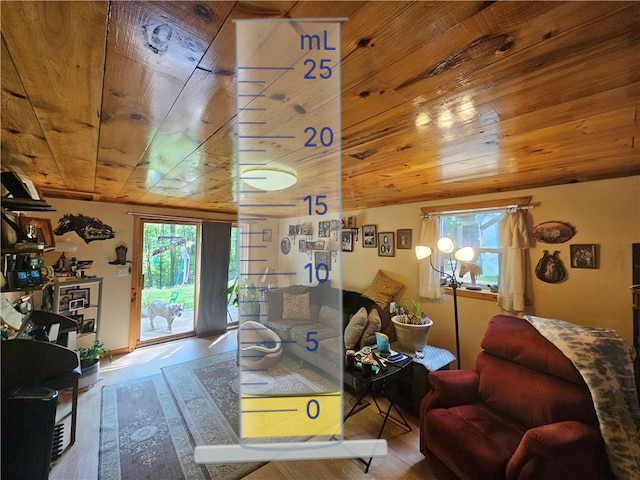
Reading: 1 mL
